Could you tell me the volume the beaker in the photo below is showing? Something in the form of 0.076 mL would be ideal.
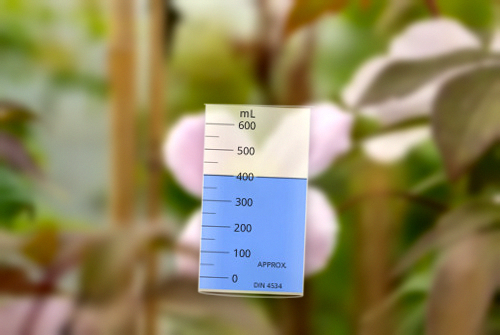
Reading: 400 mL
